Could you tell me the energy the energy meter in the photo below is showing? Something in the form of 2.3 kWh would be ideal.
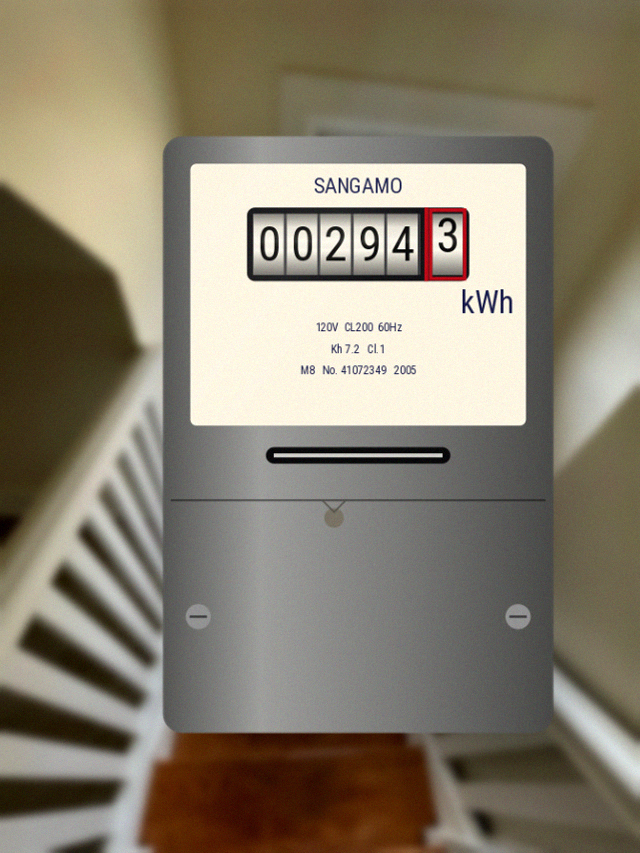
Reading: 294.3 kWh
